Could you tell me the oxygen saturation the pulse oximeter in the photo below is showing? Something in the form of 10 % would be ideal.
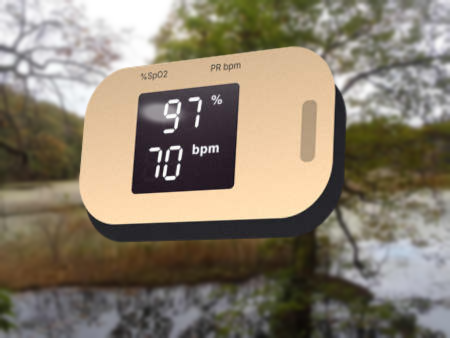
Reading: 97 %
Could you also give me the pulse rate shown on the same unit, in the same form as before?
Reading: 70 bpm
